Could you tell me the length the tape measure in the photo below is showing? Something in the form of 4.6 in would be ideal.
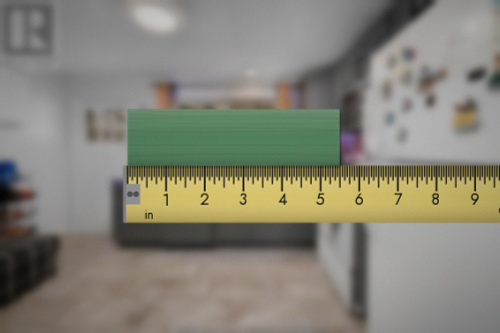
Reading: 5.5 in
